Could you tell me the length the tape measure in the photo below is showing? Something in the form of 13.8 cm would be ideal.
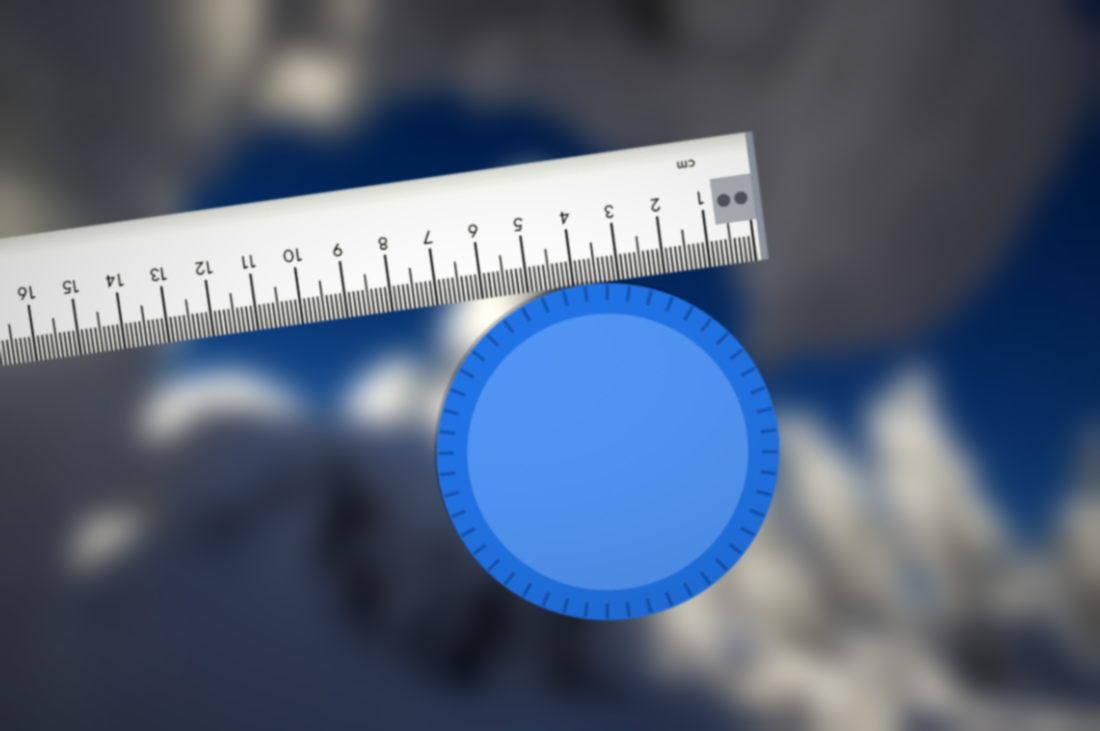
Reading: 7.5 cm
